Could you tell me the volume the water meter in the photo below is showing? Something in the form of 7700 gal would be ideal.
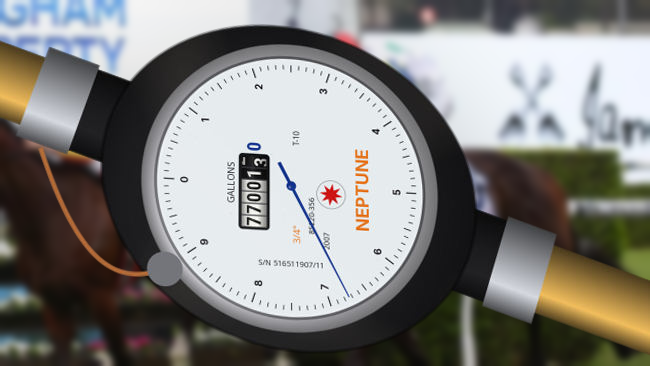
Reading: 7700126.7 gal
